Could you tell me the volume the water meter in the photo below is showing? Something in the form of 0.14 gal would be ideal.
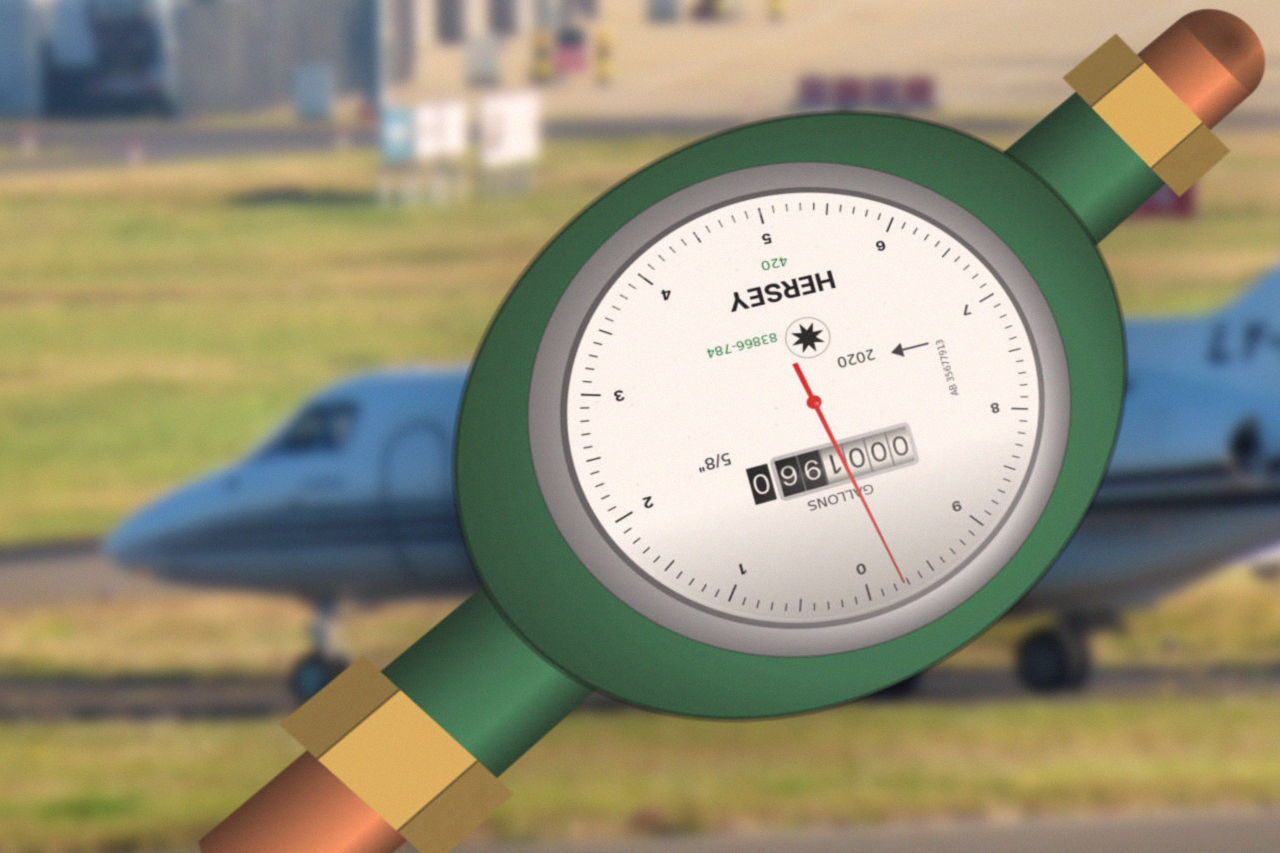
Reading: 1959.7 gal
